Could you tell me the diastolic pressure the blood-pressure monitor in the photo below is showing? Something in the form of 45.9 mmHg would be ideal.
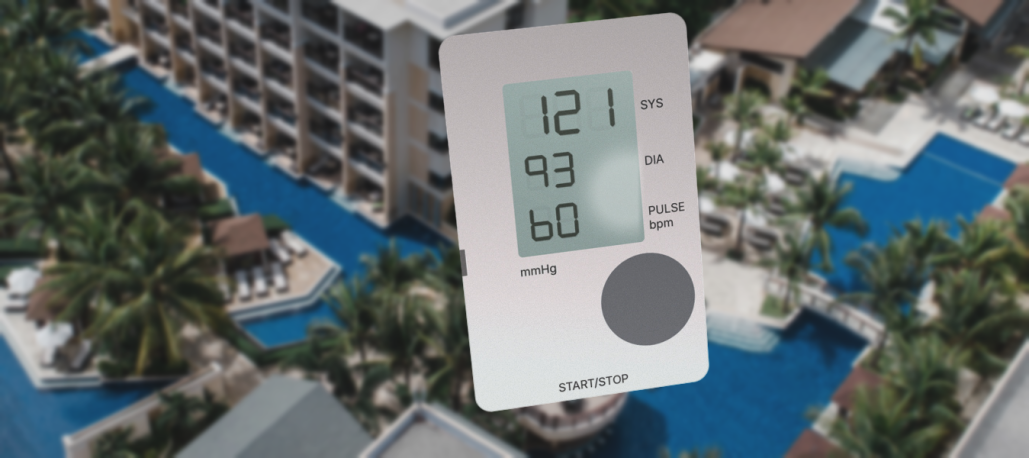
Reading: 93 mmHg
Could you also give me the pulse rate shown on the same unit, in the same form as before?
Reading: 60 bpm
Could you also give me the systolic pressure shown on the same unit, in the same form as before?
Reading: 121 mmHg
